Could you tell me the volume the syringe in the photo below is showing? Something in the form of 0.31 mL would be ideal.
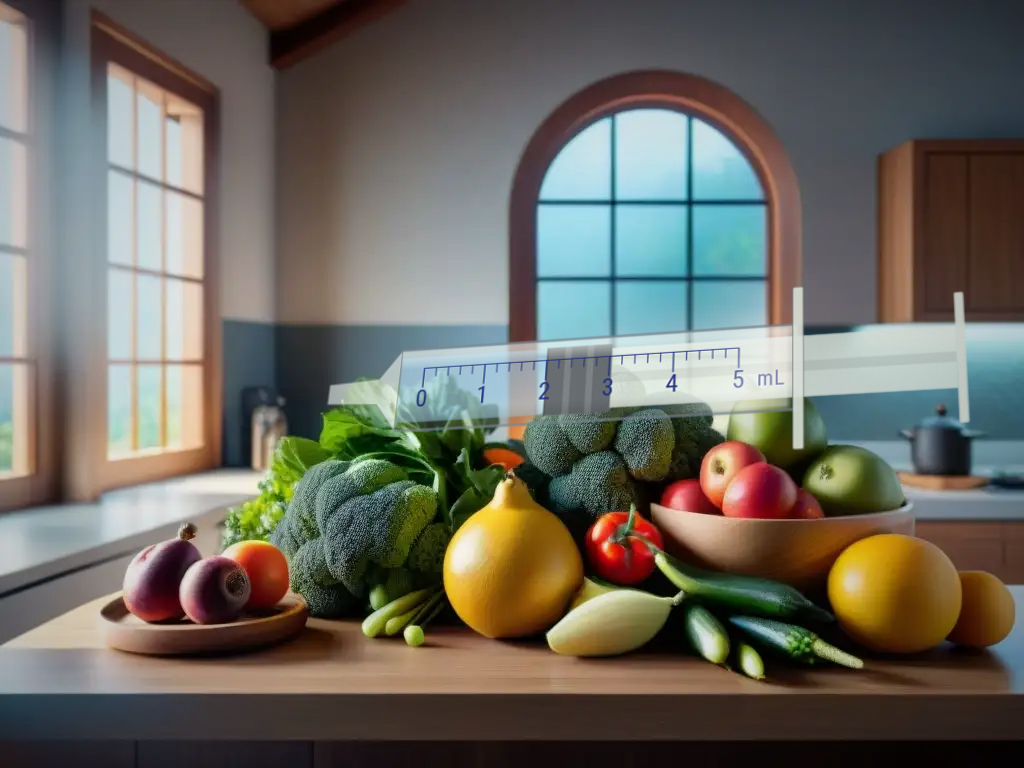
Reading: 2 mL
